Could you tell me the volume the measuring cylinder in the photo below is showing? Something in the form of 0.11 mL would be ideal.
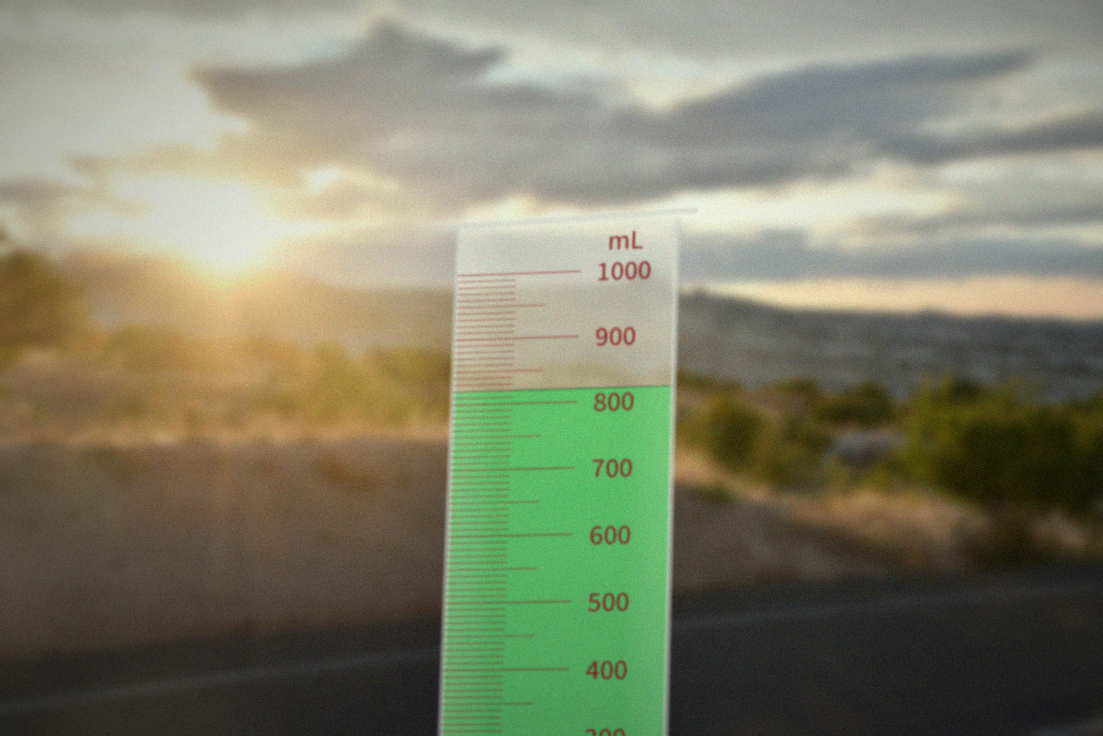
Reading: 820 mL
